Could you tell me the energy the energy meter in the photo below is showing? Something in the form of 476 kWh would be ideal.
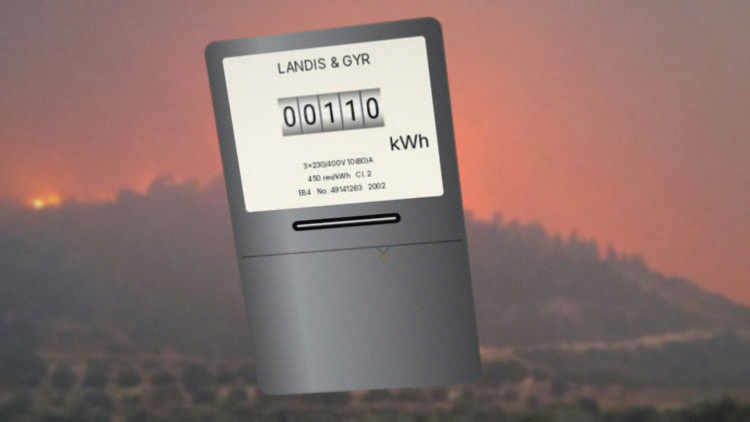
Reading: 110 kWh
